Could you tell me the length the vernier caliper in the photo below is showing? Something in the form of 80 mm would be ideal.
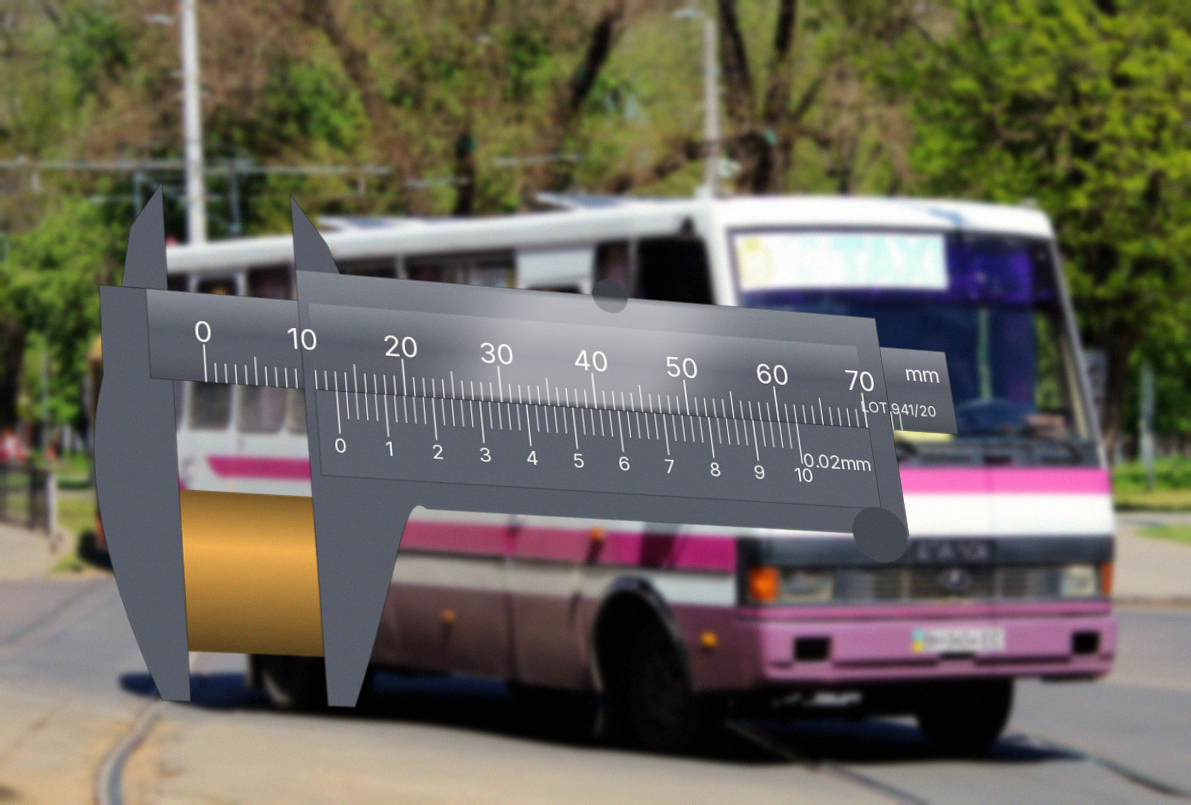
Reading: 13.0 mm
